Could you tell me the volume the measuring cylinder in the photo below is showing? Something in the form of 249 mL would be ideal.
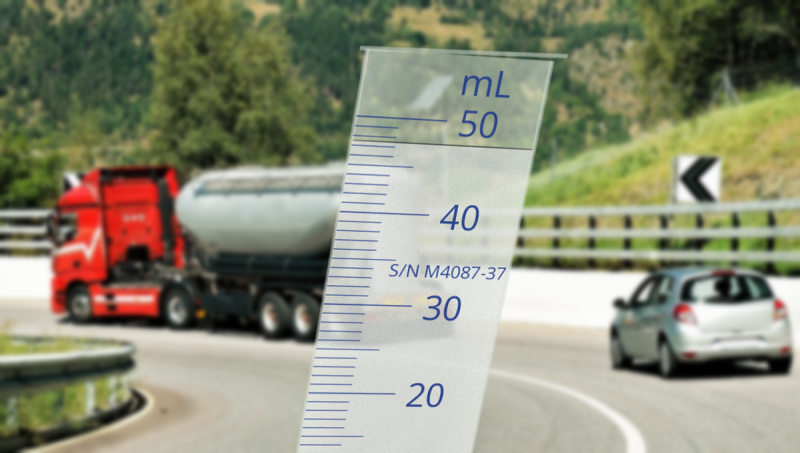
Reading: 47.5 mL
